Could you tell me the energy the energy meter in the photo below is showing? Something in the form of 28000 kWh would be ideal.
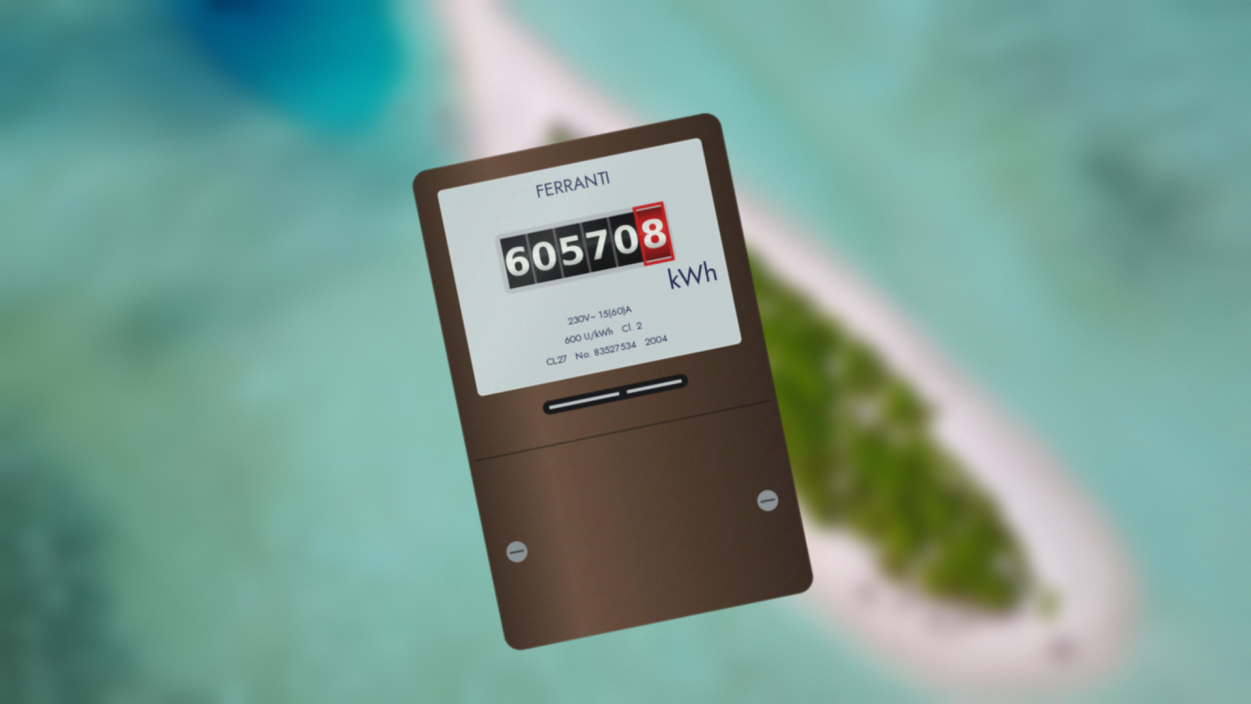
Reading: 60570.8 kWh
